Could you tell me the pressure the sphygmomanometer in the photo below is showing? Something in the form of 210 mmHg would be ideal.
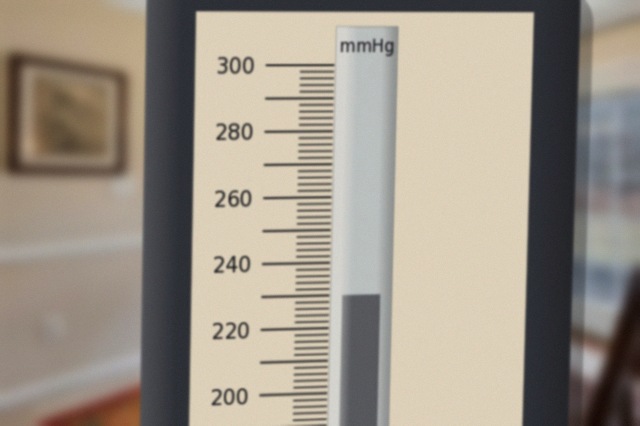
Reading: 230 mmHg
